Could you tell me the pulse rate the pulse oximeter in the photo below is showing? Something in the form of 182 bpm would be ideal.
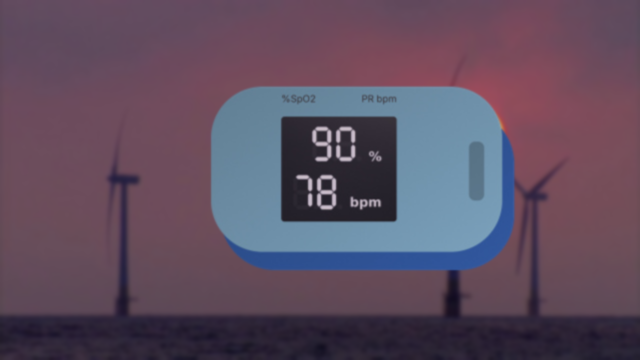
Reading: 78 bpm
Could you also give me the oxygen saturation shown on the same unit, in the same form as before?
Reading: 90 %
